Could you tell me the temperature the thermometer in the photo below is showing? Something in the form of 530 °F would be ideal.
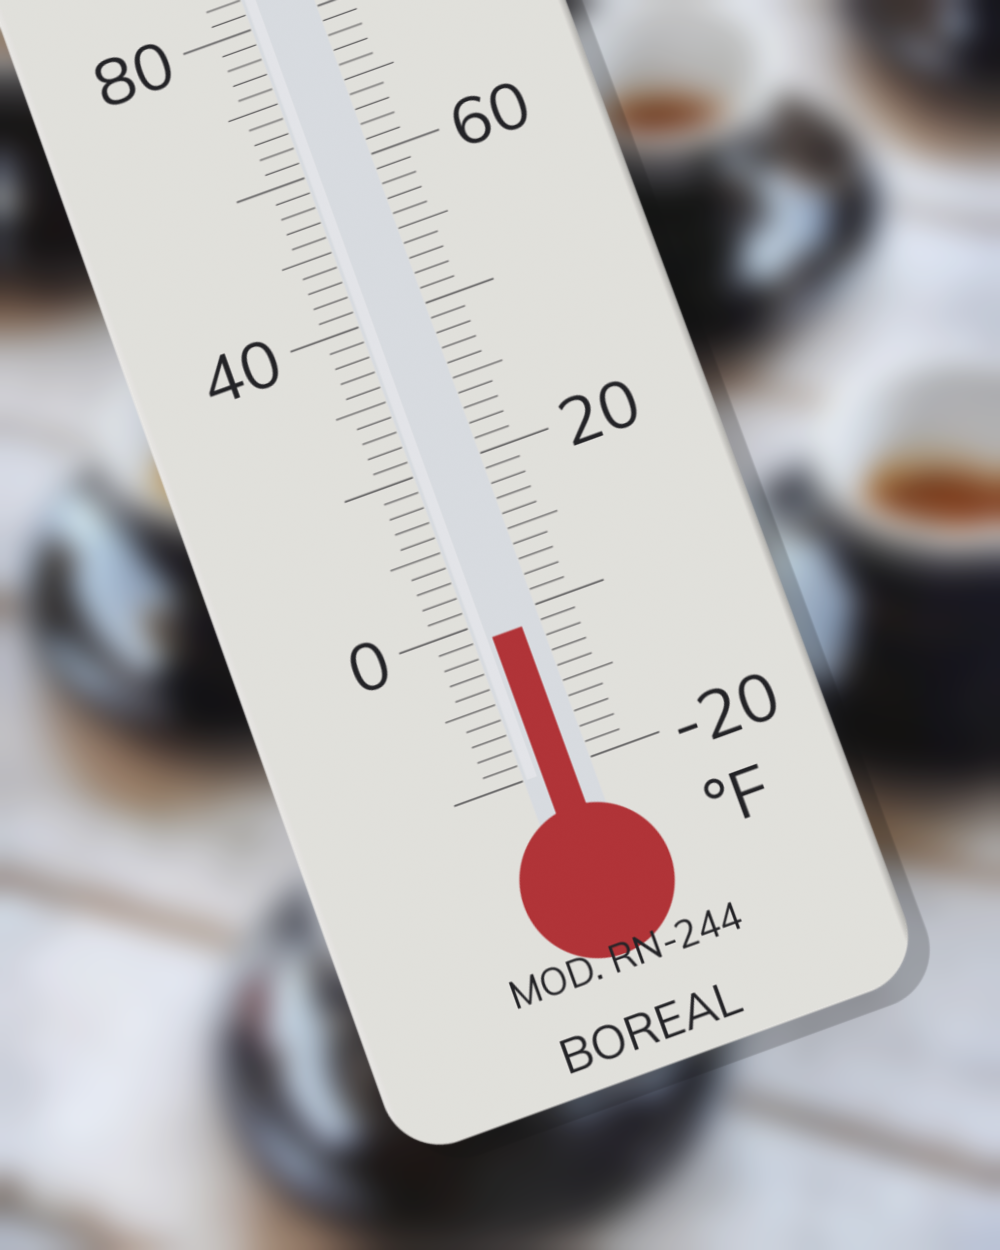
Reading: -2 °F
